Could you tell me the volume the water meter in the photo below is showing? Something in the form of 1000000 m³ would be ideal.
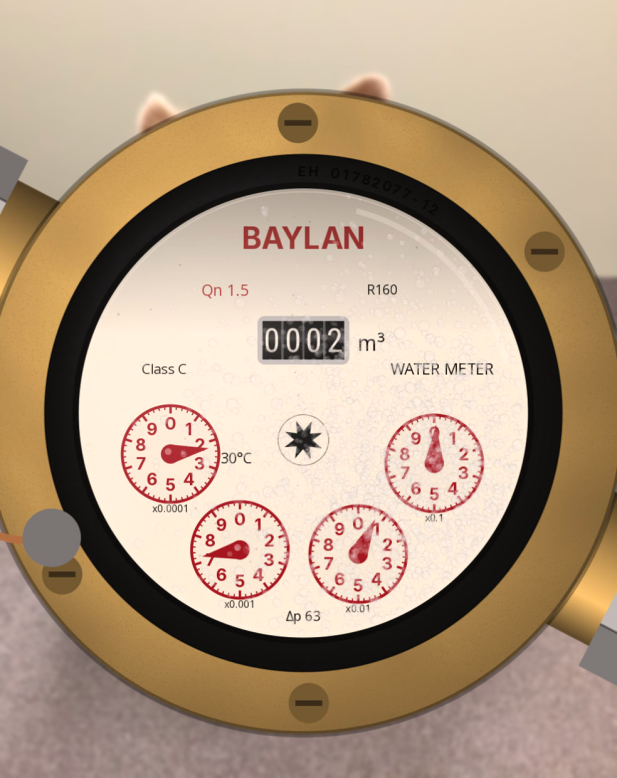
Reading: 2.0072 m³
